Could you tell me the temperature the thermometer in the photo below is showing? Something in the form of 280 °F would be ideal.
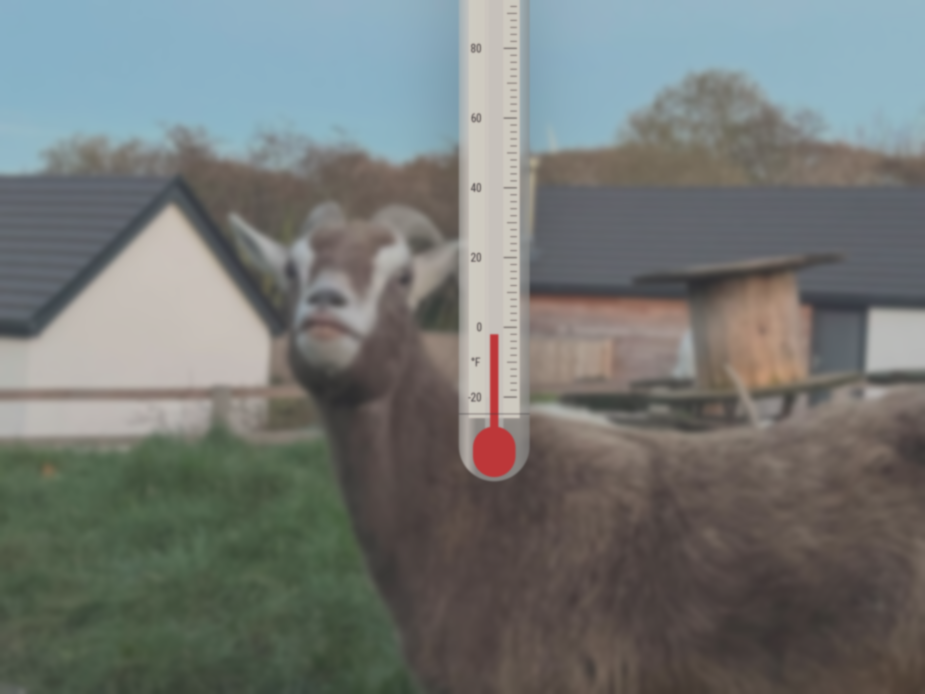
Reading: -2 °F
